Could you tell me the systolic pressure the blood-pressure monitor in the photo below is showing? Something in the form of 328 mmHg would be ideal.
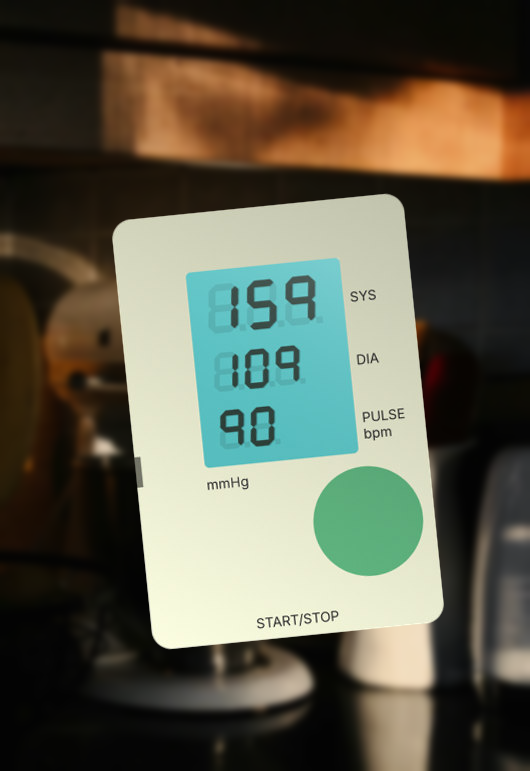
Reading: 159 mmHg
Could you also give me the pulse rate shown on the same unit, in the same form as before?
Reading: 90 bpm
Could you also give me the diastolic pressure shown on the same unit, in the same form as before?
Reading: 109 mmHg
